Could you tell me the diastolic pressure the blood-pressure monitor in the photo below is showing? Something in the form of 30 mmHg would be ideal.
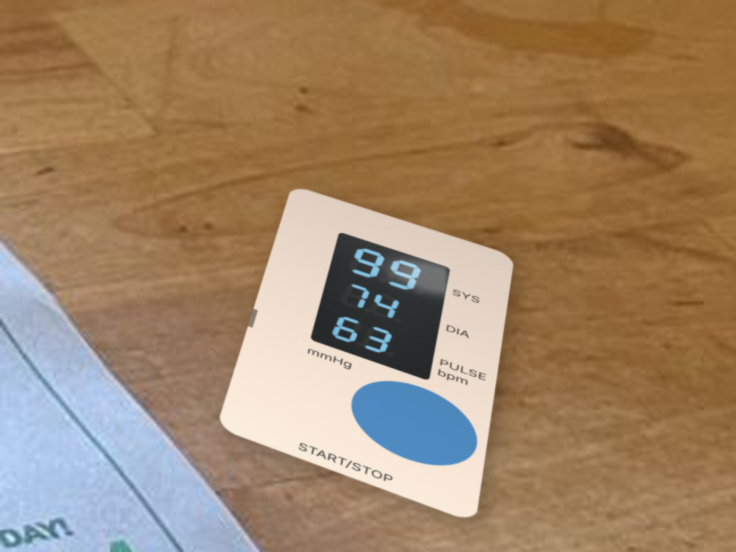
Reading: 74 mmHg
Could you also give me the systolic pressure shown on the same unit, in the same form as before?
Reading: 99 mmHg
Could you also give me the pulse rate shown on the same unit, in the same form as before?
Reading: 63 bpm
